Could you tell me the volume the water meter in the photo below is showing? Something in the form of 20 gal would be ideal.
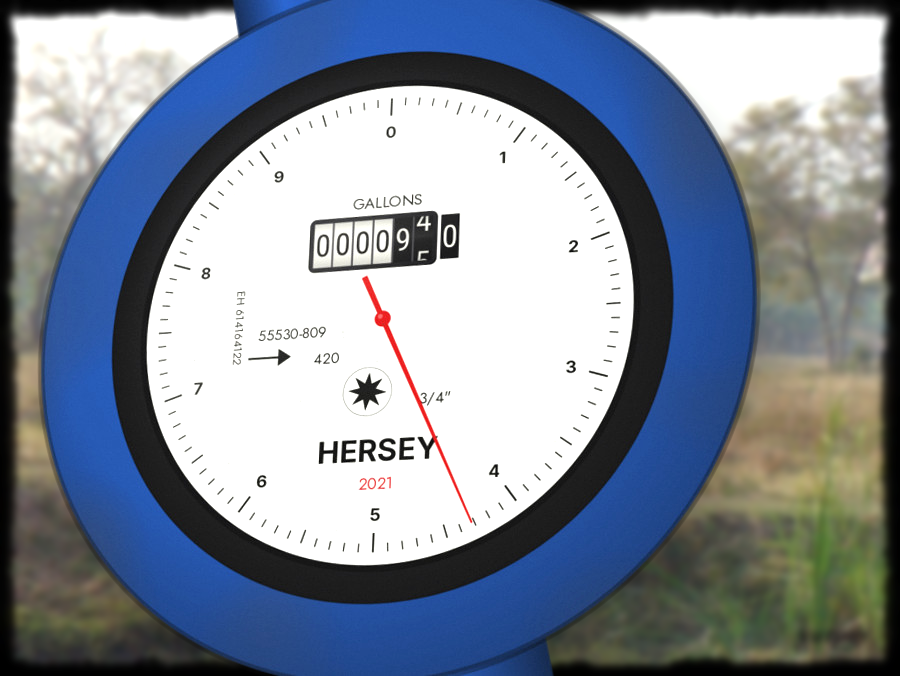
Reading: 944.3 gal
